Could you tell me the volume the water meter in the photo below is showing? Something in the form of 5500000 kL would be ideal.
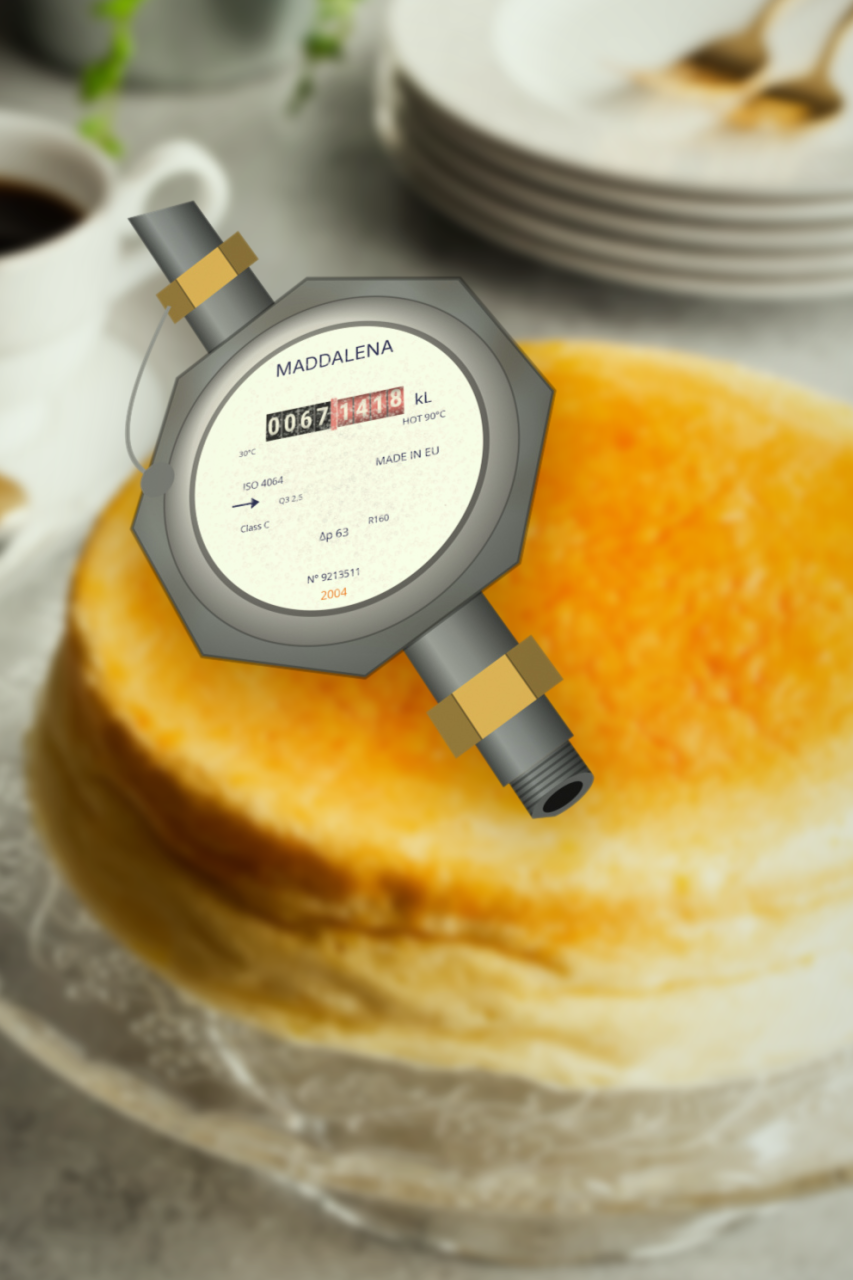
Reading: 67.1418 kL
